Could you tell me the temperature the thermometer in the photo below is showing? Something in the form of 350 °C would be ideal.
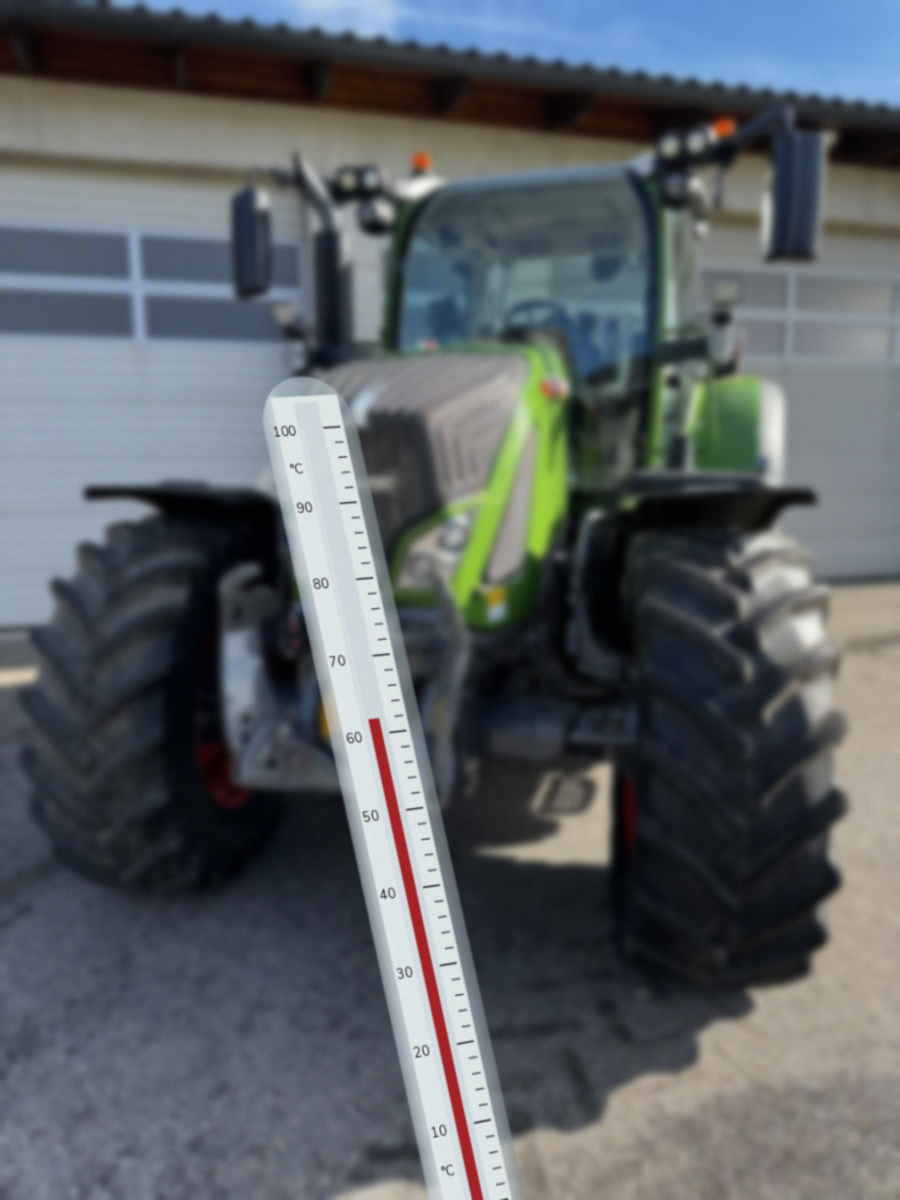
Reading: 62 °C
